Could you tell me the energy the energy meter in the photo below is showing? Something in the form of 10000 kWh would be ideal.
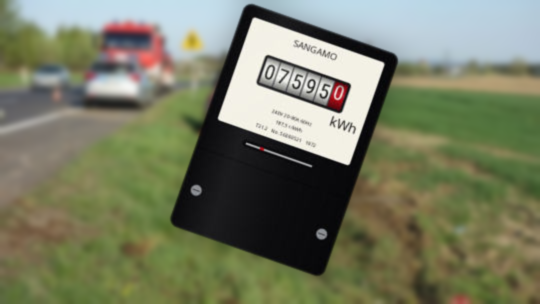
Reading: 7595.0 kWh
